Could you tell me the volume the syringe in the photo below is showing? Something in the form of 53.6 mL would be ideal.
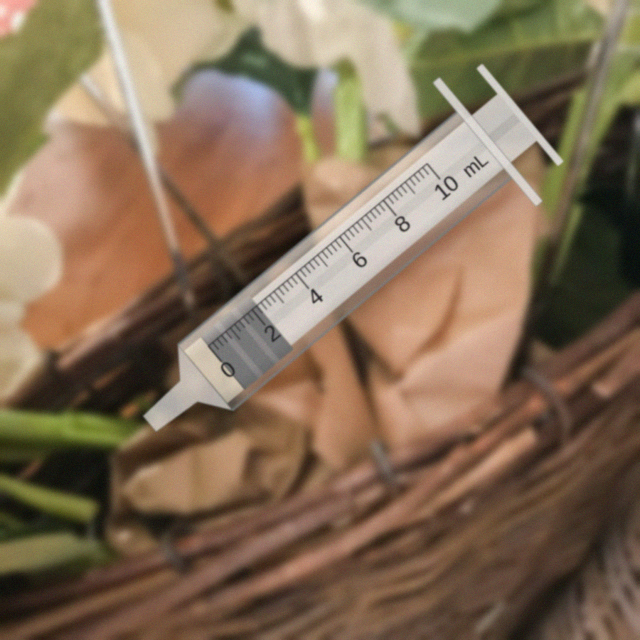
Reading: 0 mL
